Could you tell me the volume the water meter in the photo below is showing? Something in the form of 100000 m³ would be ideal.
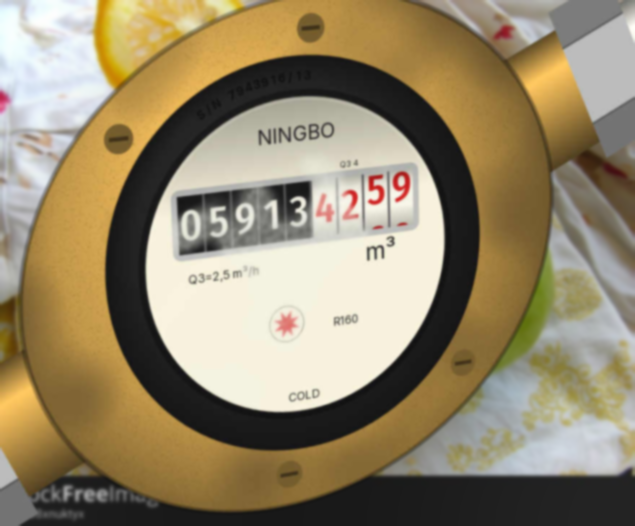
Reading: 5913.4259 m³
